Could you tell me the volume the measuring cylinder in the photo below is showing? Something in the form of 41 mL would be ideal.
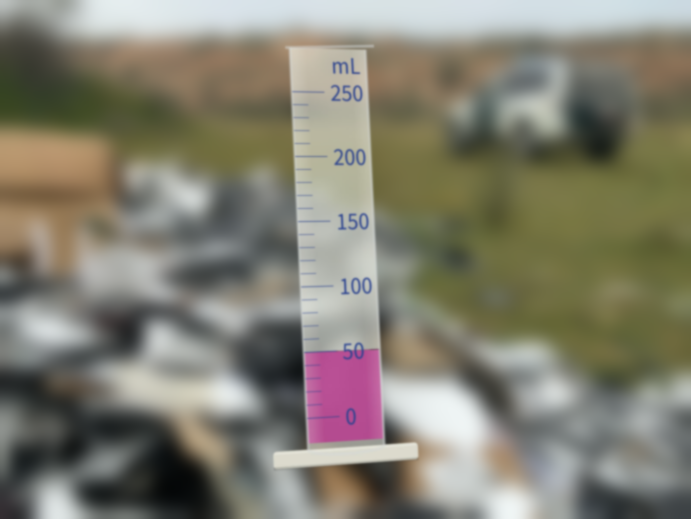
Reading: 50 mL
